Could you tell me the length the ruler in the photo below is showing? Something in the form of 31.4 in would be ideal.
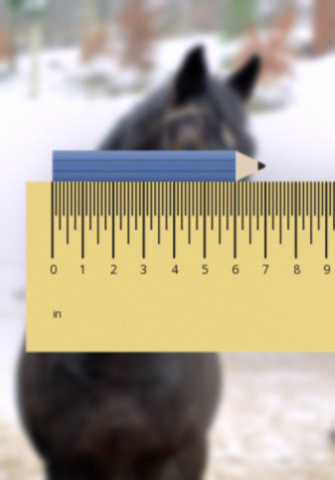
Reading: 7 in
